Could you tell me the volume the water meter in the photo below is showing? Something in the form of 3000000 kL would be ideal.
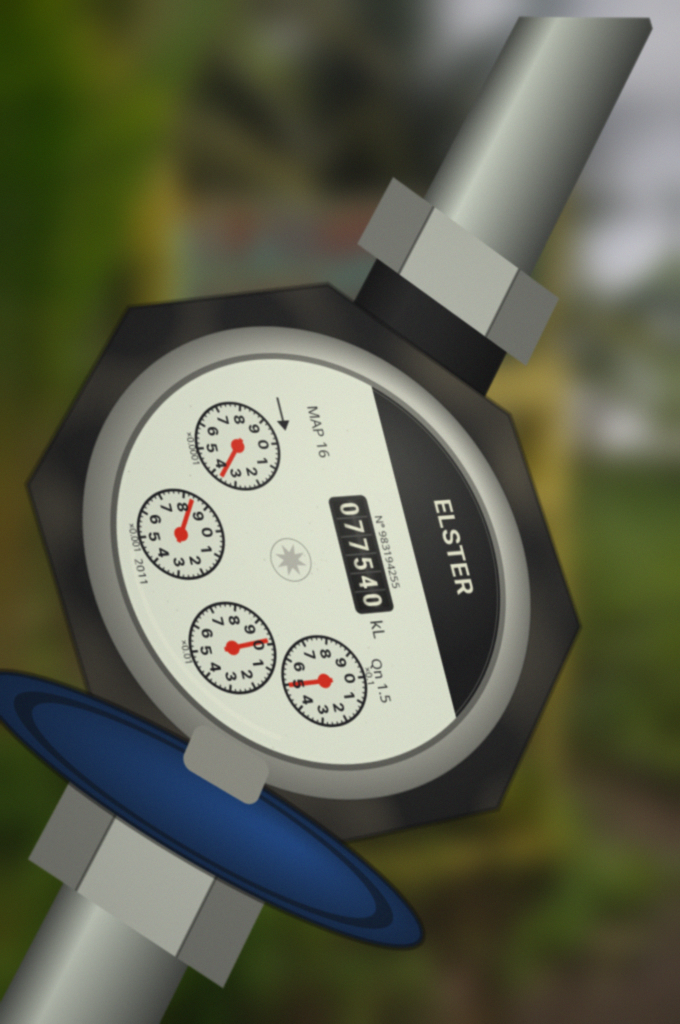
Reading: 77540.4983 kL
